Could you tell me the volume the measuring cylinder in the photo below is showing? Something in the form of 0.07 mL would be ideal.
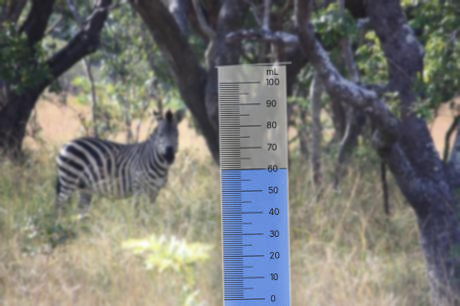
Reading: 60 mL
